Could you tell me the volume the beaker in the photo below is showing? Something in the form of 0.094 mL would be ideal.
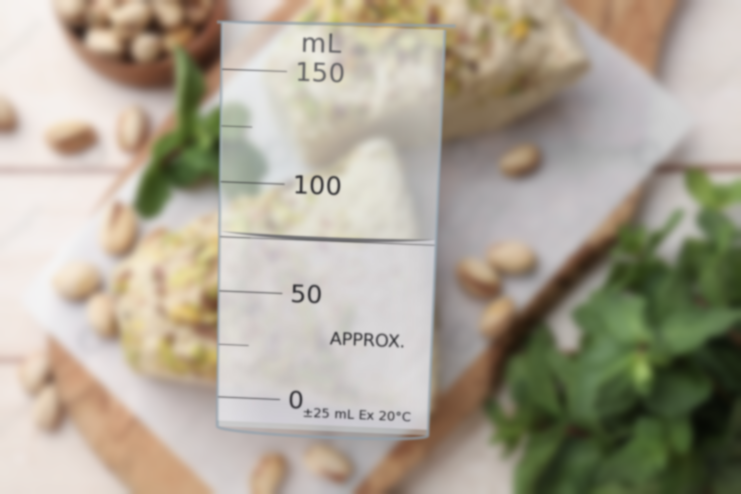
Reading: 75 mL
